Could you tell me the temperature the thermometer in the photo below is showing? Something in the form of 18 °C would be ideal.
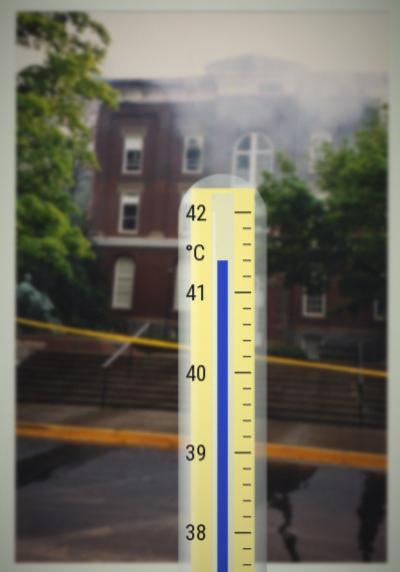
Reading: 41.4 °C
